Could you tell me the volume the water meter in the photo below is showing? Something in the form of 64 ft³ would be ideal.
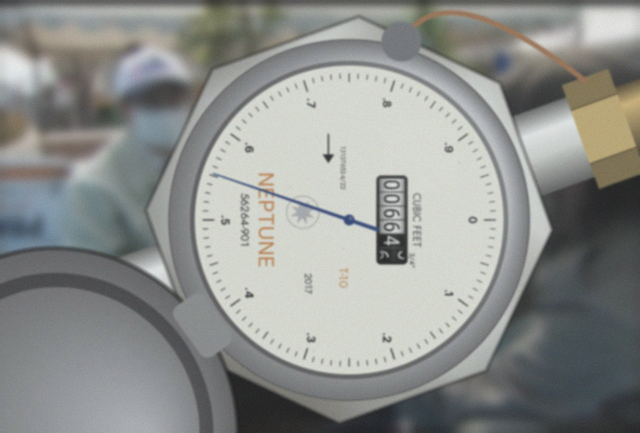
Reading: 6645.55 ft³
